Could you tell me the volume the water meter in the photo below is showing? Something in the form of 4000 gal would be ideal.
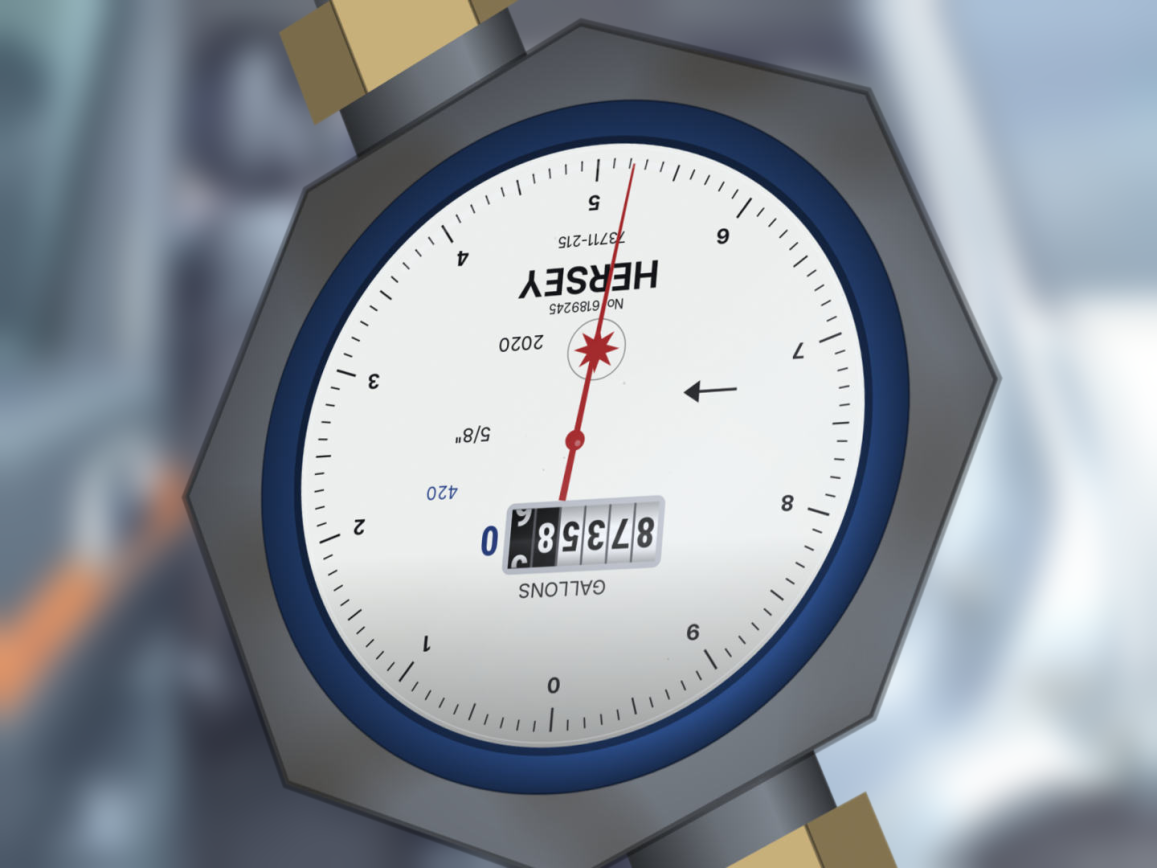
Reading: 8735855.2 gal
